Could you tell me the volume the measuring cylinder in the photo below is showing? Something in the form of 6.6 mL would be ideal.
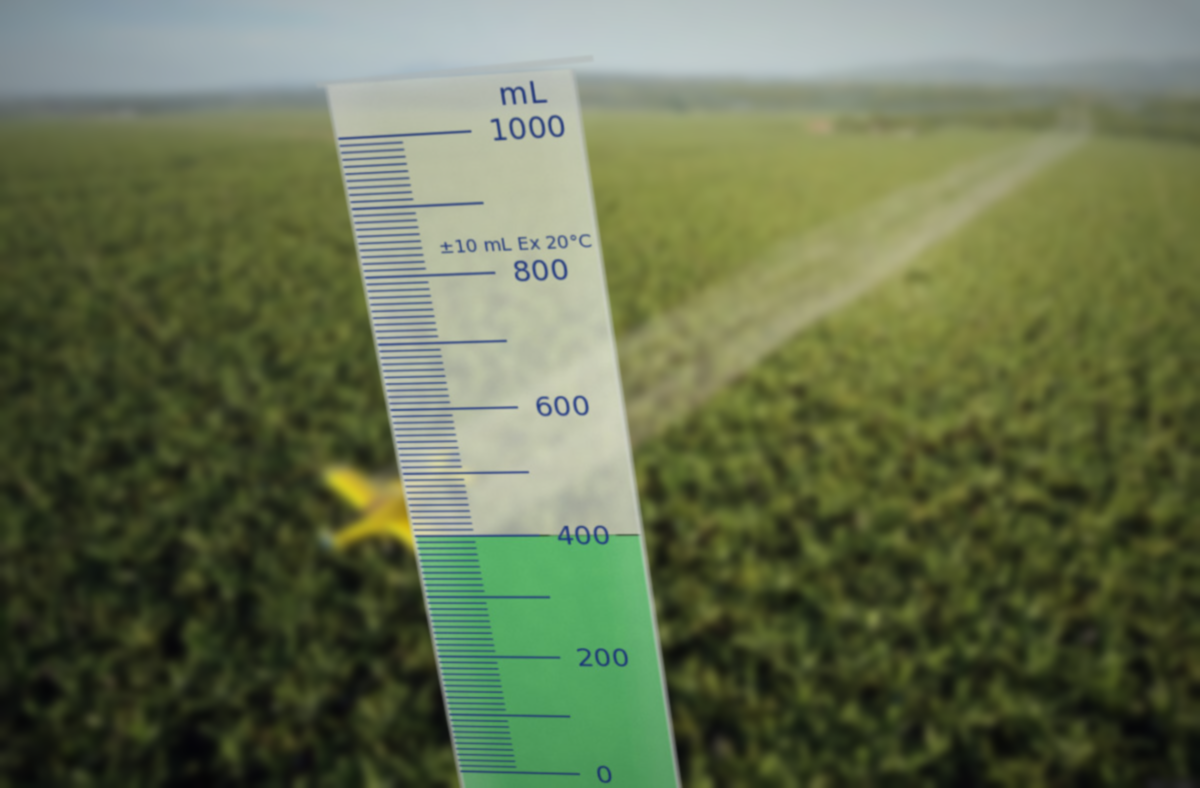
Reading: 400 mL
